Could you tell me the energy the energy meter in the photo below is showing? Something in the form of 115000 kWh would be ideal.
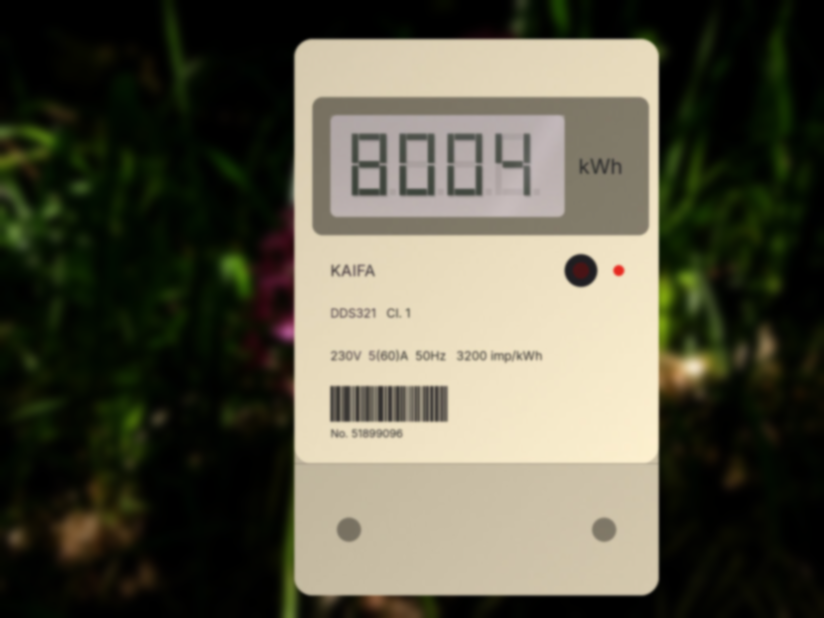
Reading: 8004 kWh
